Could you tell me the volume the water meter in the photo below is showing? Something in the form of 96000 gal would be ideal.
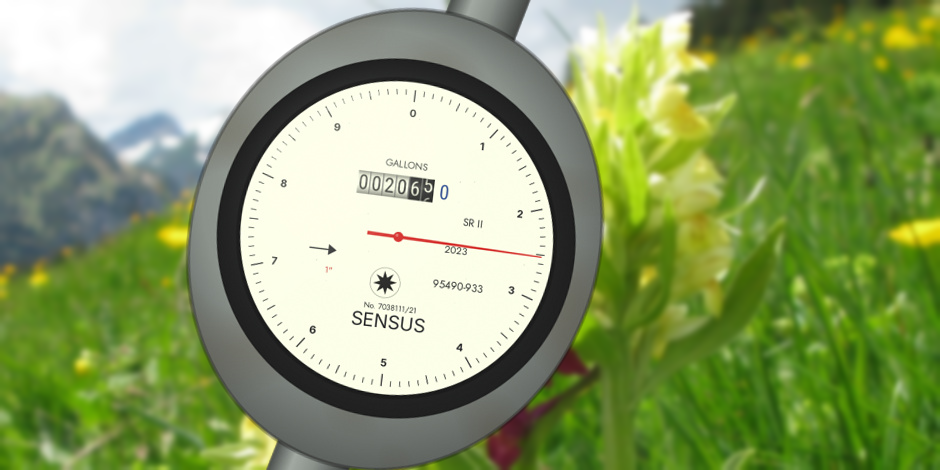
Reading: 20652.5 gal
